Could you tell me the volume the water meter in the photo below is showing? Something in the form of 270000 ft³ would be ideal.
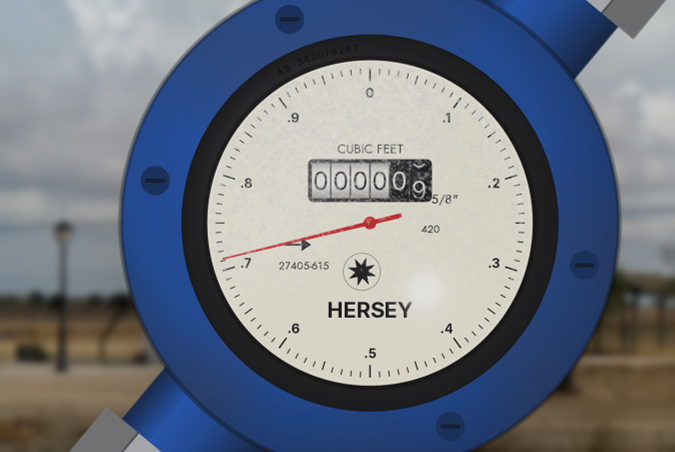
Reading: 8.71 ft³
